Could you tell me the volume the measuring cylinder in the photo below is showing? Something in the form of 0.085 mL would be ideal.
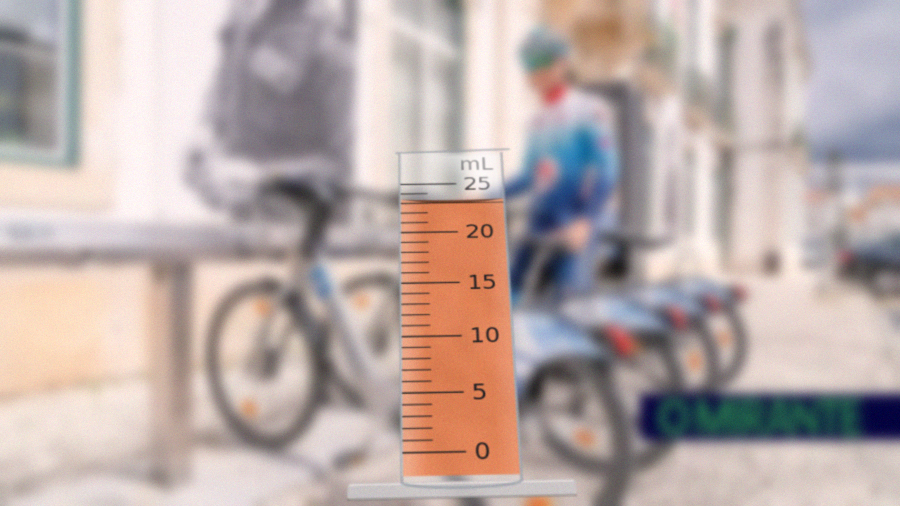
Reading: 23 mL
